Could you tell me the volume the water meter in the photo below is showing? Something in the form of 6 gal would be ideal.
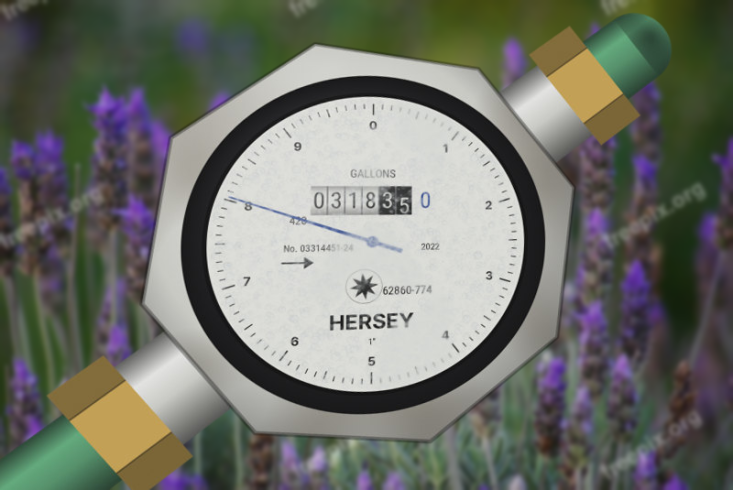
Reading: 318348.0 gal
